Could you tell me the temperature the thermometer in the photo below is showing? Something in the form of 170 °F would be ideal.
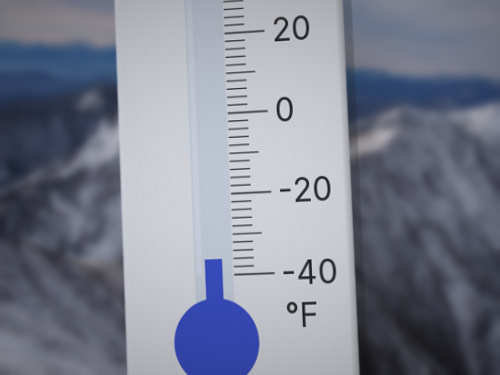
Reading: -36 °F
